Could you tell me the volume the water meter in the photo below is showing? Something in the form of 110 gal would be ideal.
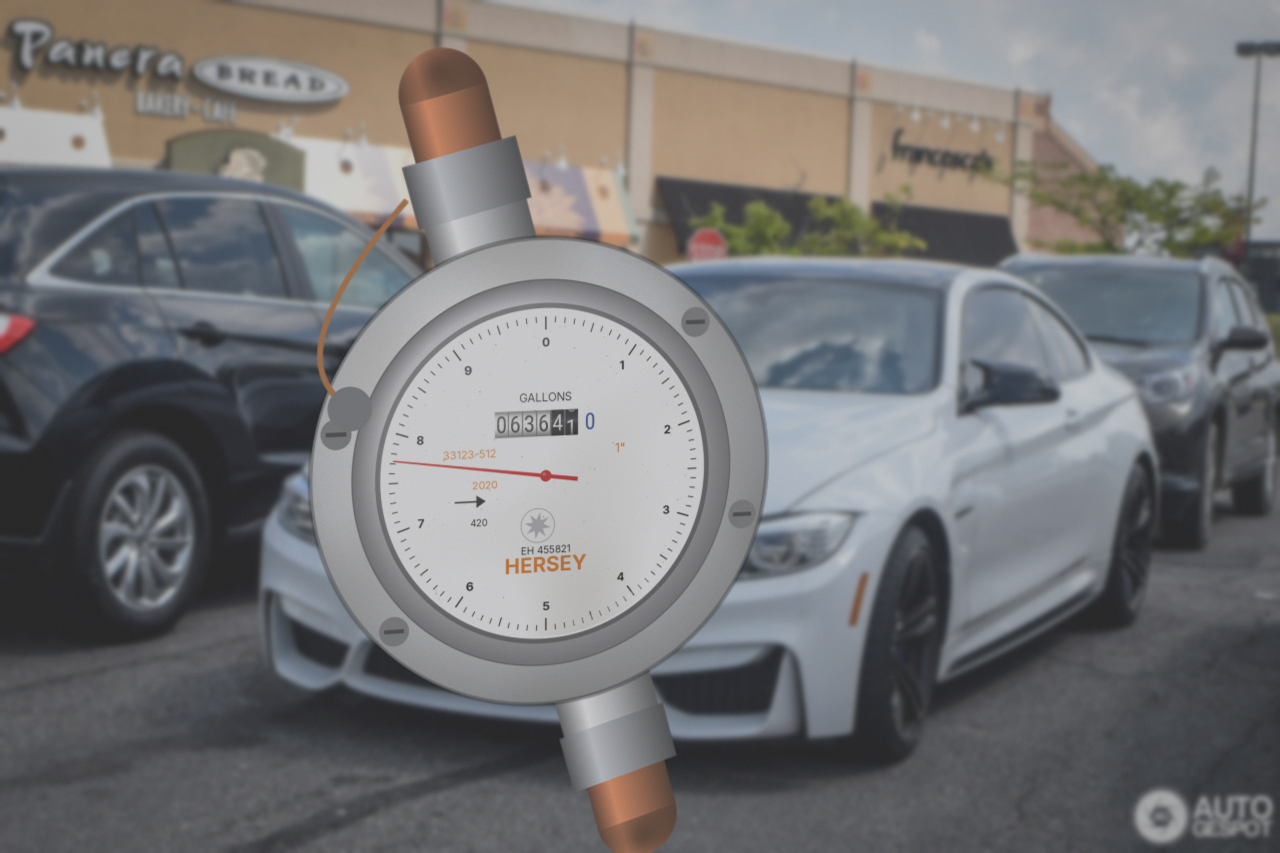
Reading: 636407.7 gal
